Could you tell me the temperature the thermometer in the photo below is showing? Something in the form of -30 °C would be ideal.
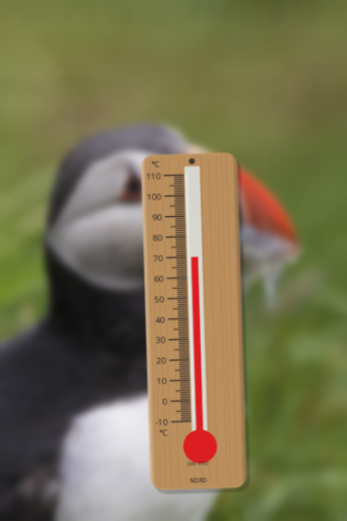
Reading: 70 °C
